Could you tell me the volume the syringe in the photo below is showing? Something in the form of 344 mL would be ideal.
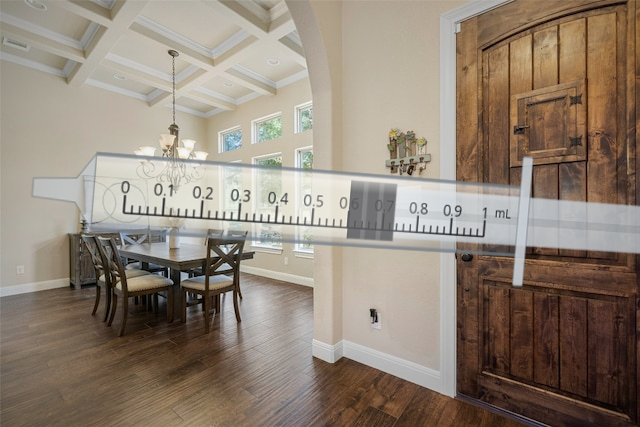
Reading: 0.6 mL
